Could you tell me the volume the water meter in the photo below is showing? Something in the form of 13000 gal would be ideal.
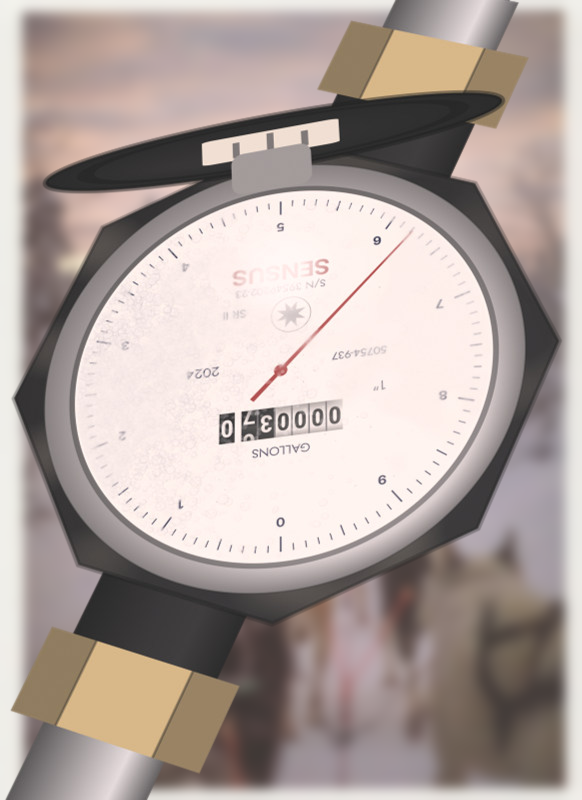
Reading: 366.2 gal
